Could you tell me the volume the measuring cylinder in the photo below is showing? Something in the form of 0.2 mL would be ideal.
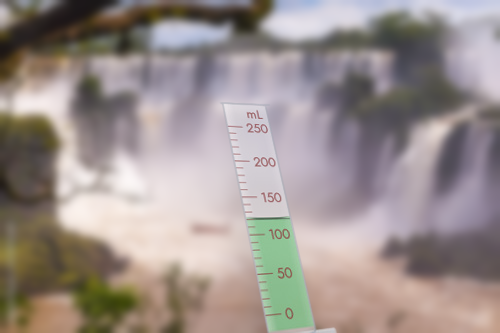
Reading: 120 mL
